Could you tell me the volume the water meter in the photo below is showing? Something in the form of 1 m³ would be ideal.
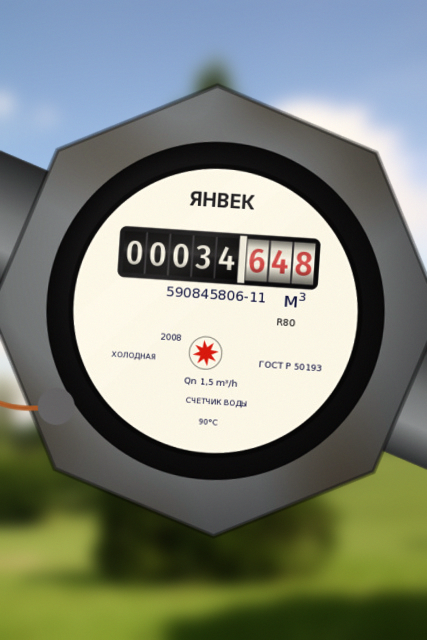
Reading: 34.648 m³
